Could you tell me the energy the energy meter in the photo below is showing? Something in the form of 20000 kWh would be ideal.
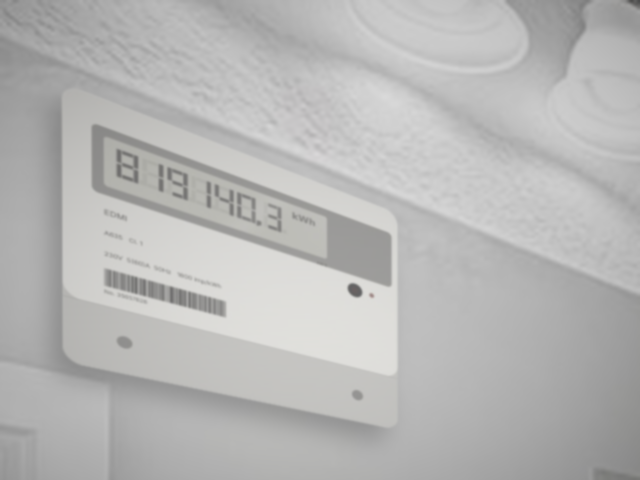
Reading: 819140.3 kWh
